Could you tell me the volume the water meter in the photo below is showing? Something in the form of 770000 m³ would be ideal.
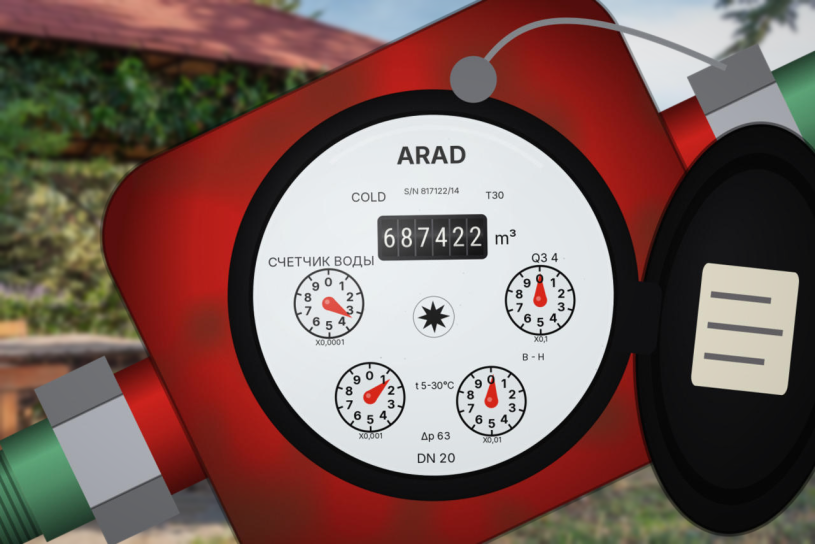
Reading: 687422.0013 m³
